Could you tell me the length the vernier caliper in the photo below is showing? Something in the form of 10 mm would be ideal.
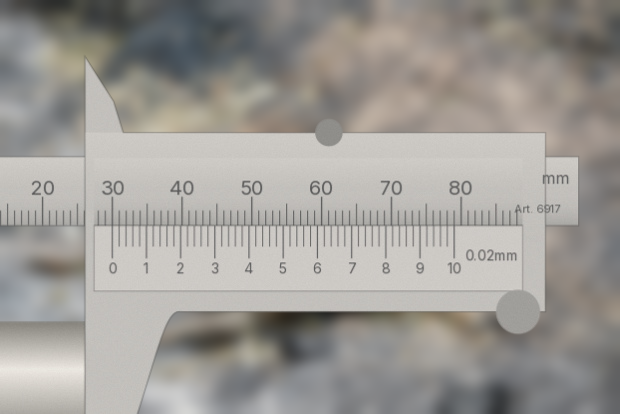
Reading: 30.0 mm
